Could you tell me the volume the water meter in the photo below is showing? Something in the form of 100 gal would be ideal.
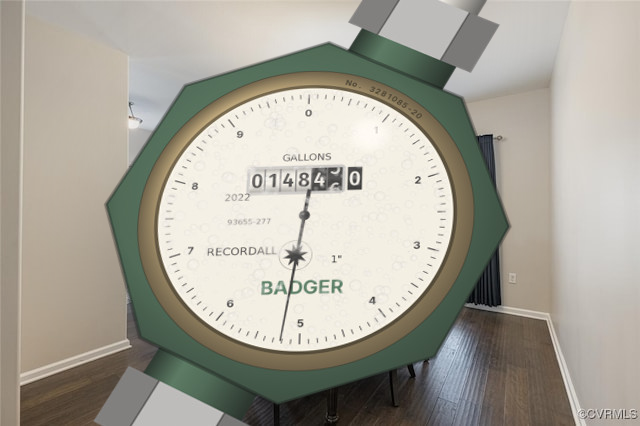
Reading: 148455.2 gal
